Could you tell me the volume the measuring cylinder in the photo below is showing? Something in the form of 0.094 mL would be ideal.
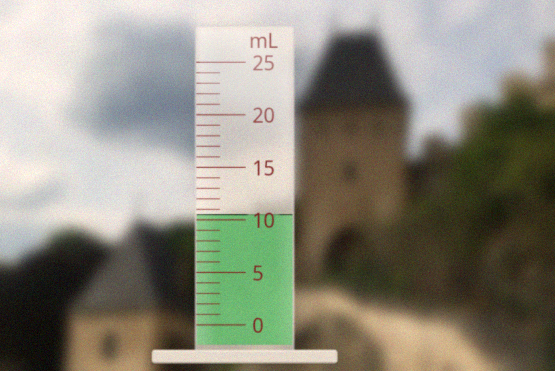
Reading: 10.5 mL
